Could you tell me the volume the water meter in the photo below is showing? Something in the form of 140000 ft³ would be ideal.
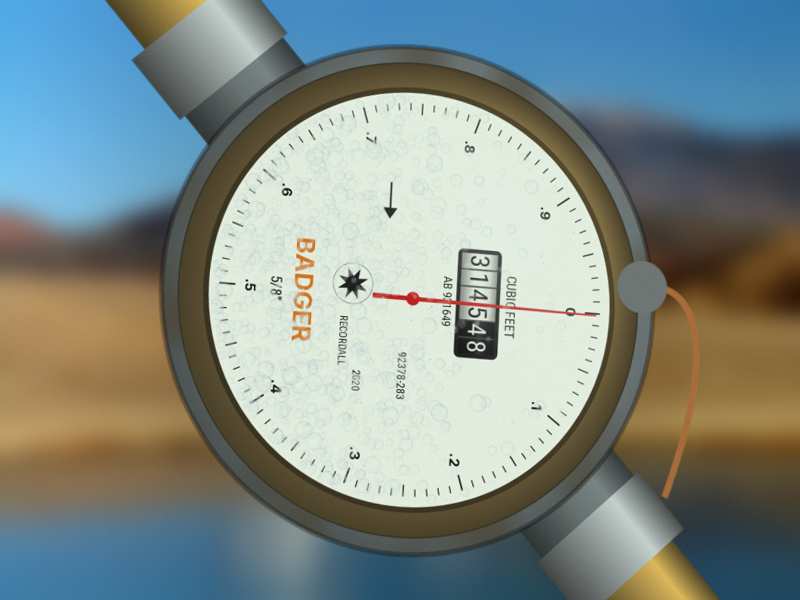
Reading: 314548.00 ft³
